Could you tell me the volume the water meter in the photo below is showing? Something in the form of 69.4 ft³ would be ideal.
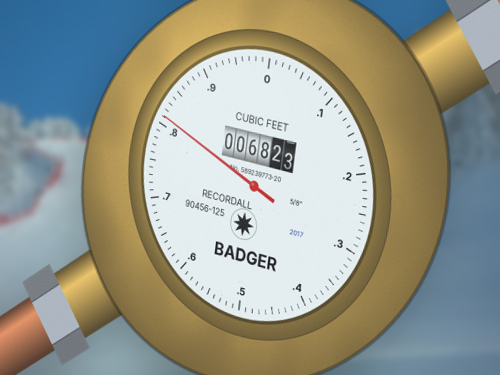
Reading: 6822.81 ft³
